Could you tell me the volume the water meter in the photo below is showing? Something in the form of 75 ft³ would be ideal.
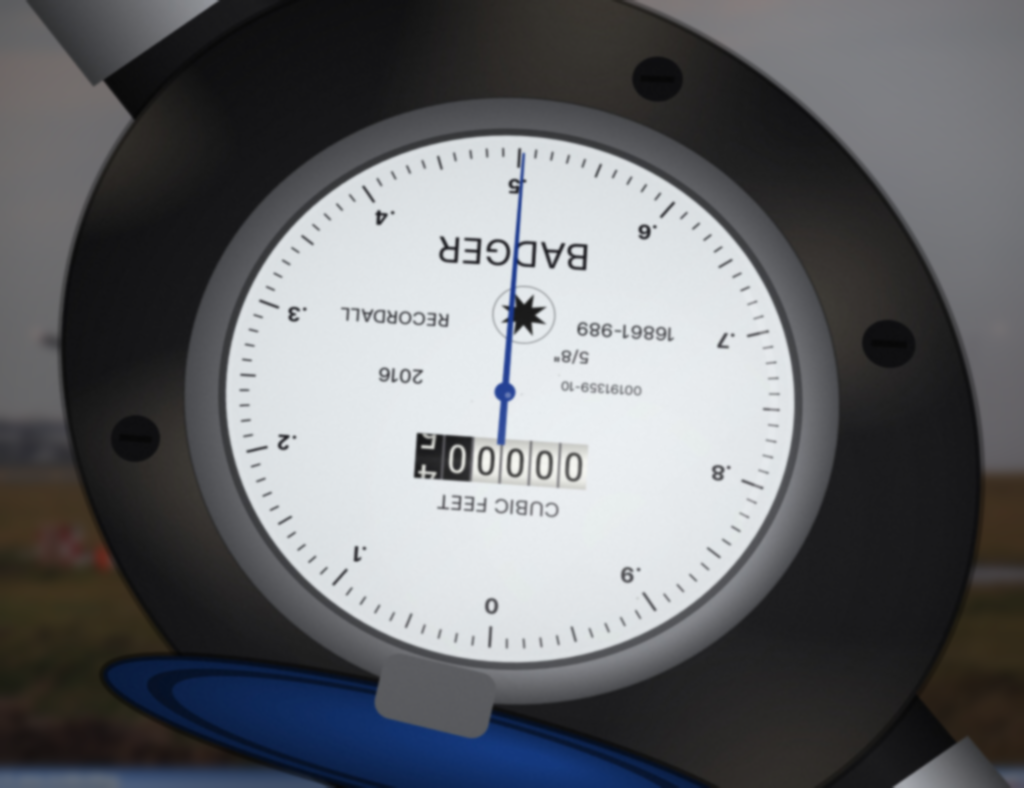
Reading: 4.50 ft³
